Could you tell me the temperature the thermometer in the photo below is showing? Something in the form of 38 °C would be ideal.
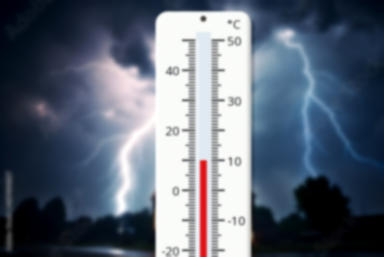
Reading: 10 °C
